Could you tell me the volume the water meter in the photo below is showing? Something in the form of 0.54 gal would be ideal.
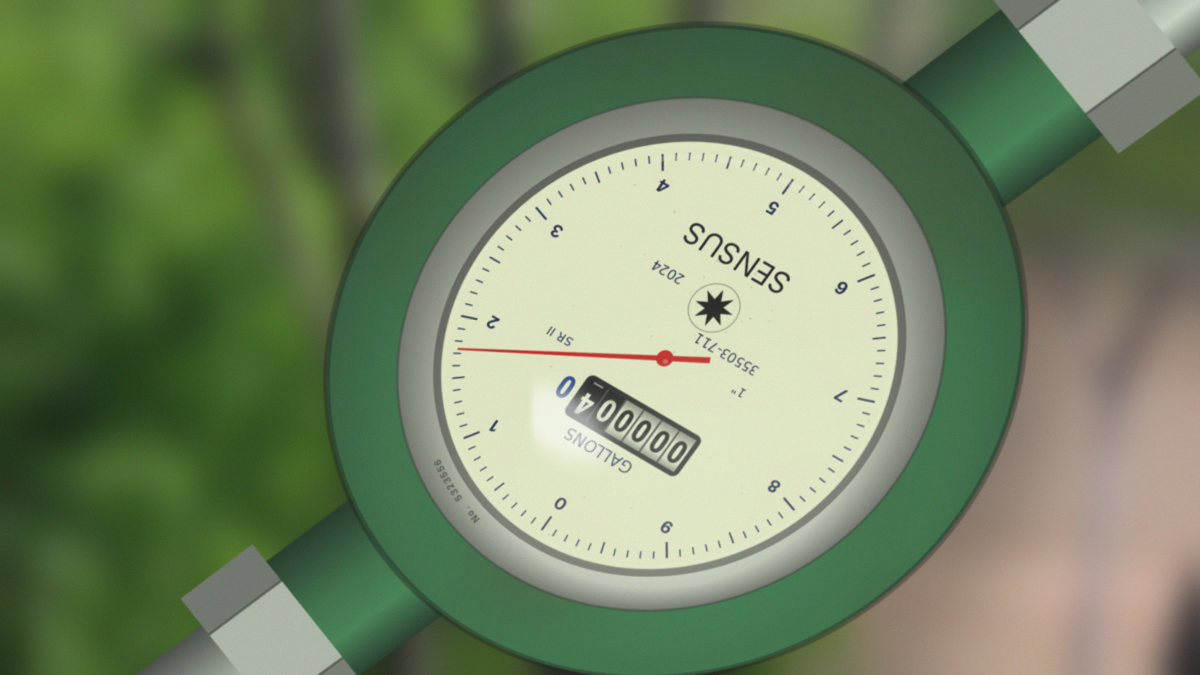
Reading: 41.7 gal
